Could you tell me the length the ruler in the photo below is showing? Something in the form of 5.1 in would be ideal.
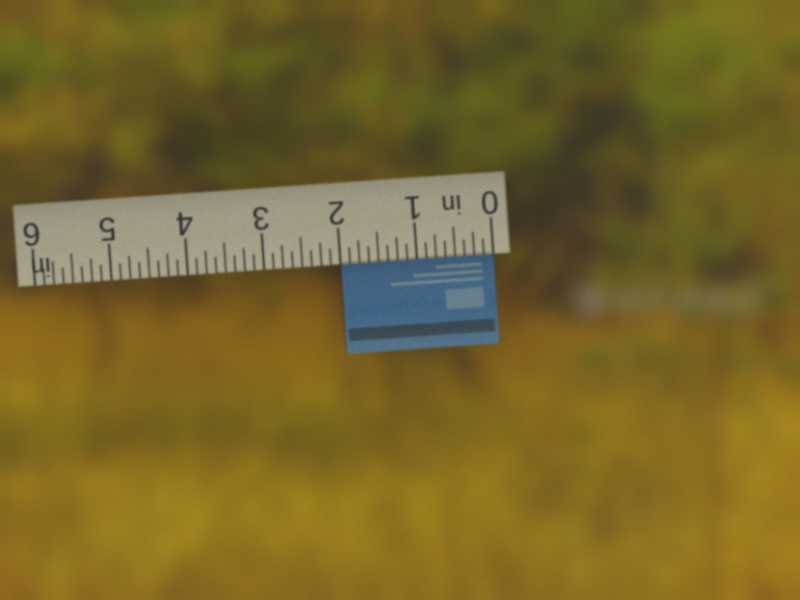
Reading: 2 in
